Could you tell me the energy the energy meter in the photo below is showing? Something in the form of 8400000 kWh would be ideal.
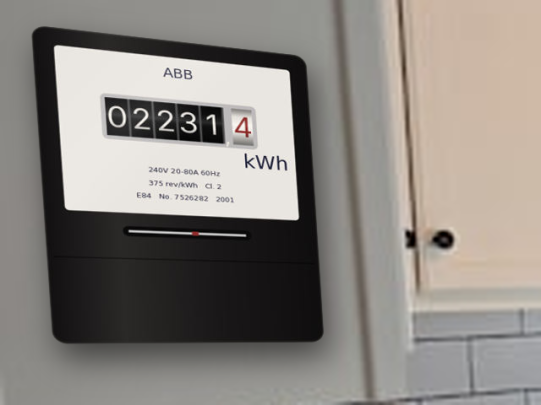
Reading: 2231.4 kWh
